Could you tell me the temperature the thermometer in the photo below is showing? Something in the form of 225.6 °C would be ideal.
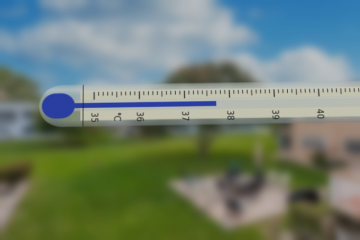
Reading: 37.7 °C
